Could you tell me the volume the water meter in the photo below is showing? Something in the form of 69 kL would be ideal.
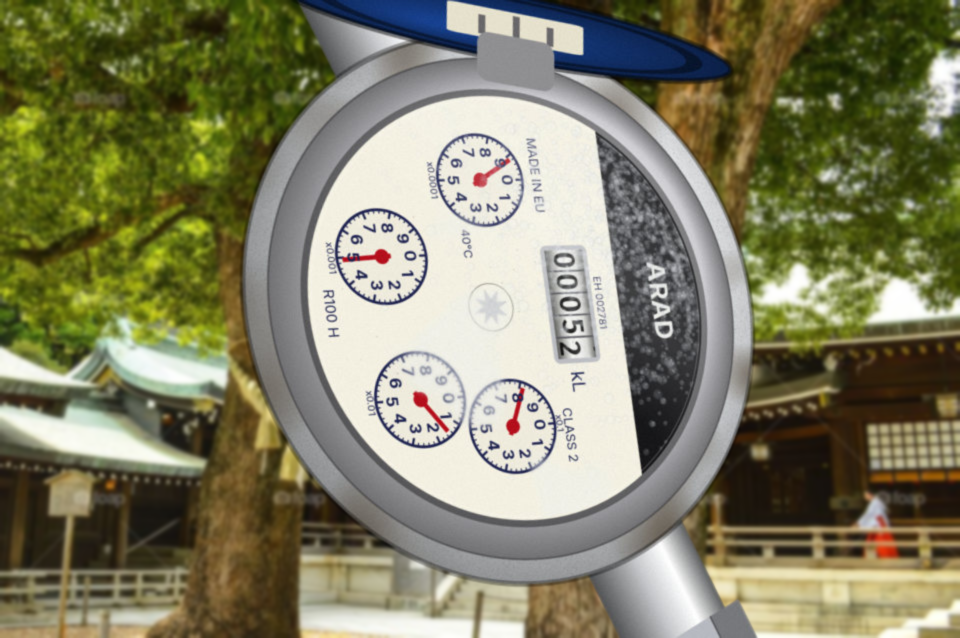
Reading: 51.8149 kL
